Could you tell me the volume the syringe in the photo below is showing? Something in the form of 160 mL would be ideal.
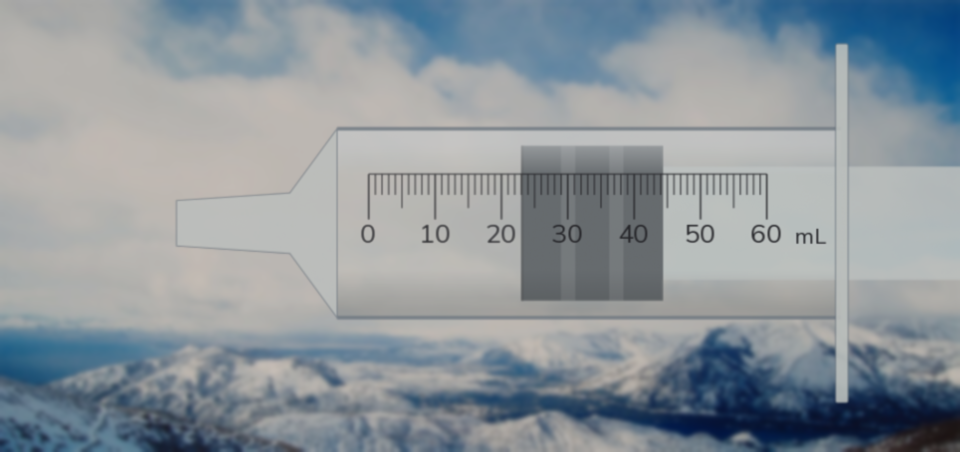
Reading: 23 mL
